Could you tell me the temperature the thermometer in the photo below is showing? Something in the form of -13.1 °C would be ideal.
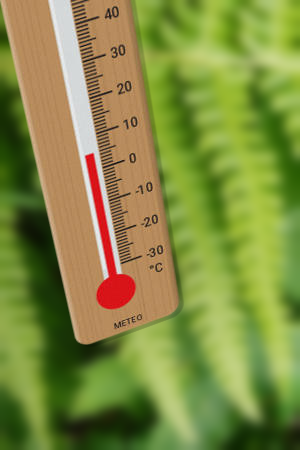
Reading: 5 °C
